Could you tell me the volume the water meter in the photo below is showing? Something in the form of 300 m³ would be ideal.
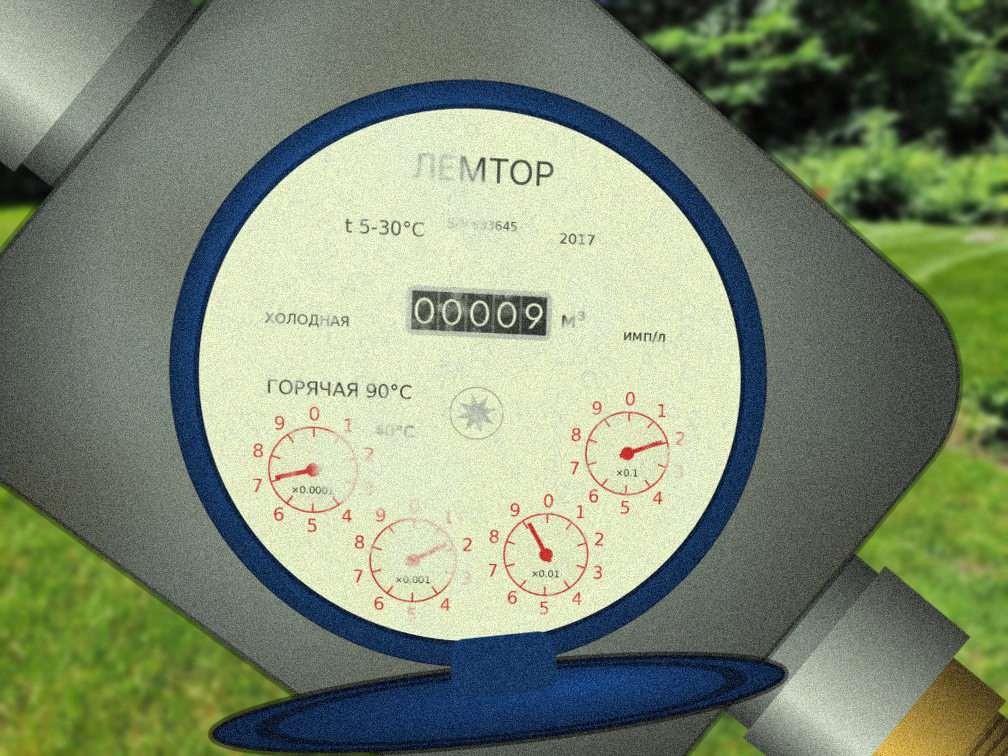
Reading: 9.1917 m³
